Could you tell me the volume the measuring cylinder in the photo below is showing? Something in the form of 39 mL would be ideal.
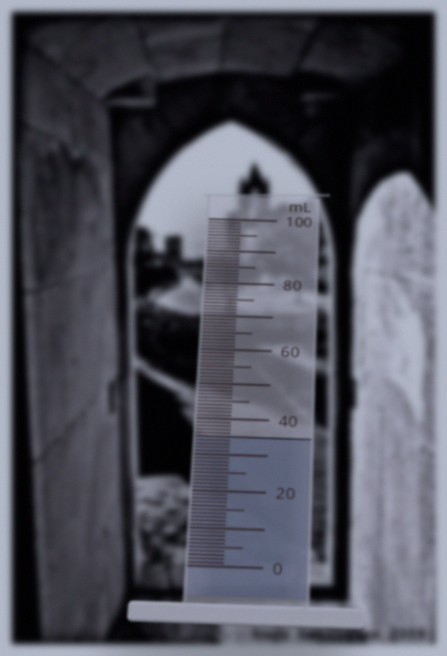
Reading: 35 mL
